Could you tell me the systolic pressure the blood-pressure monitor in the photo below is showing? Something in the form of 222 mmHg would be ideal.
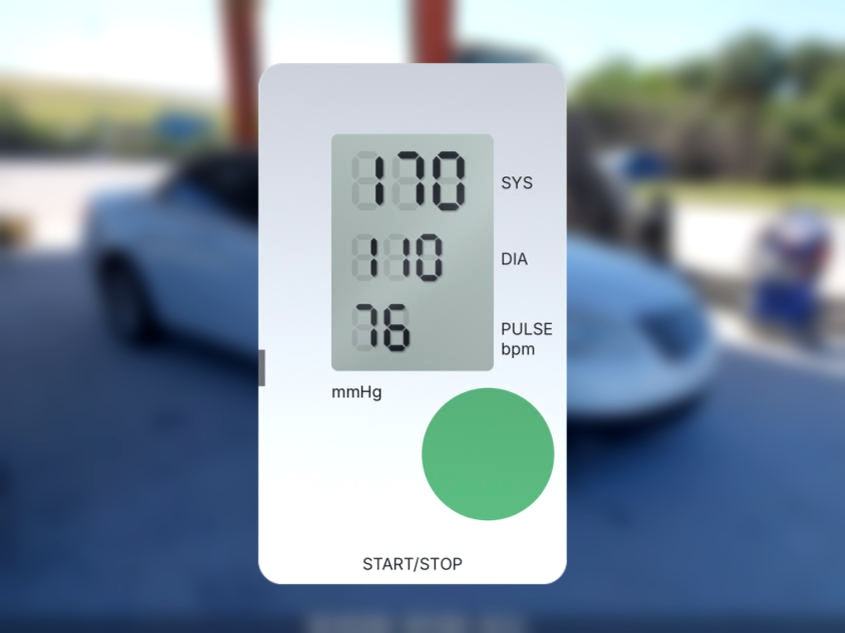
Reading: 170 mmHg
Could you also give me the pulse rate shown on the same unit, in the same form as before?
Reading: 76 bpm
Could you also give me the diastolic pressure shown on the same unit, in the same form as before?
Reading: 110 mmHg
